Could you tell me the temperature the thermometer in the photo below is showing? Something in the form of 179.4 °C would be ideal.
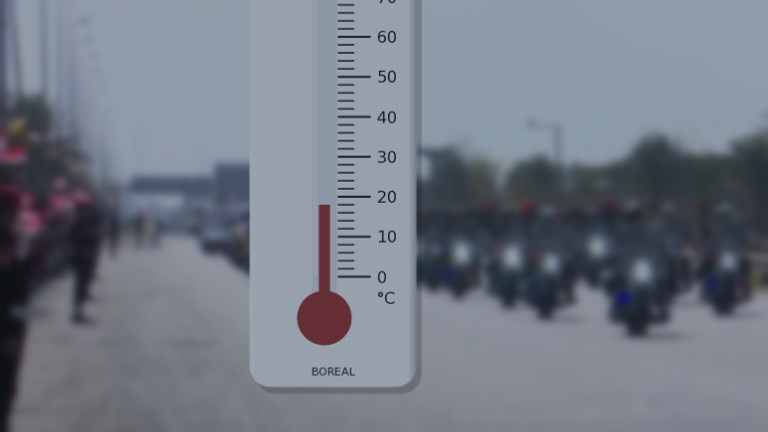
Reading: 18 °C
